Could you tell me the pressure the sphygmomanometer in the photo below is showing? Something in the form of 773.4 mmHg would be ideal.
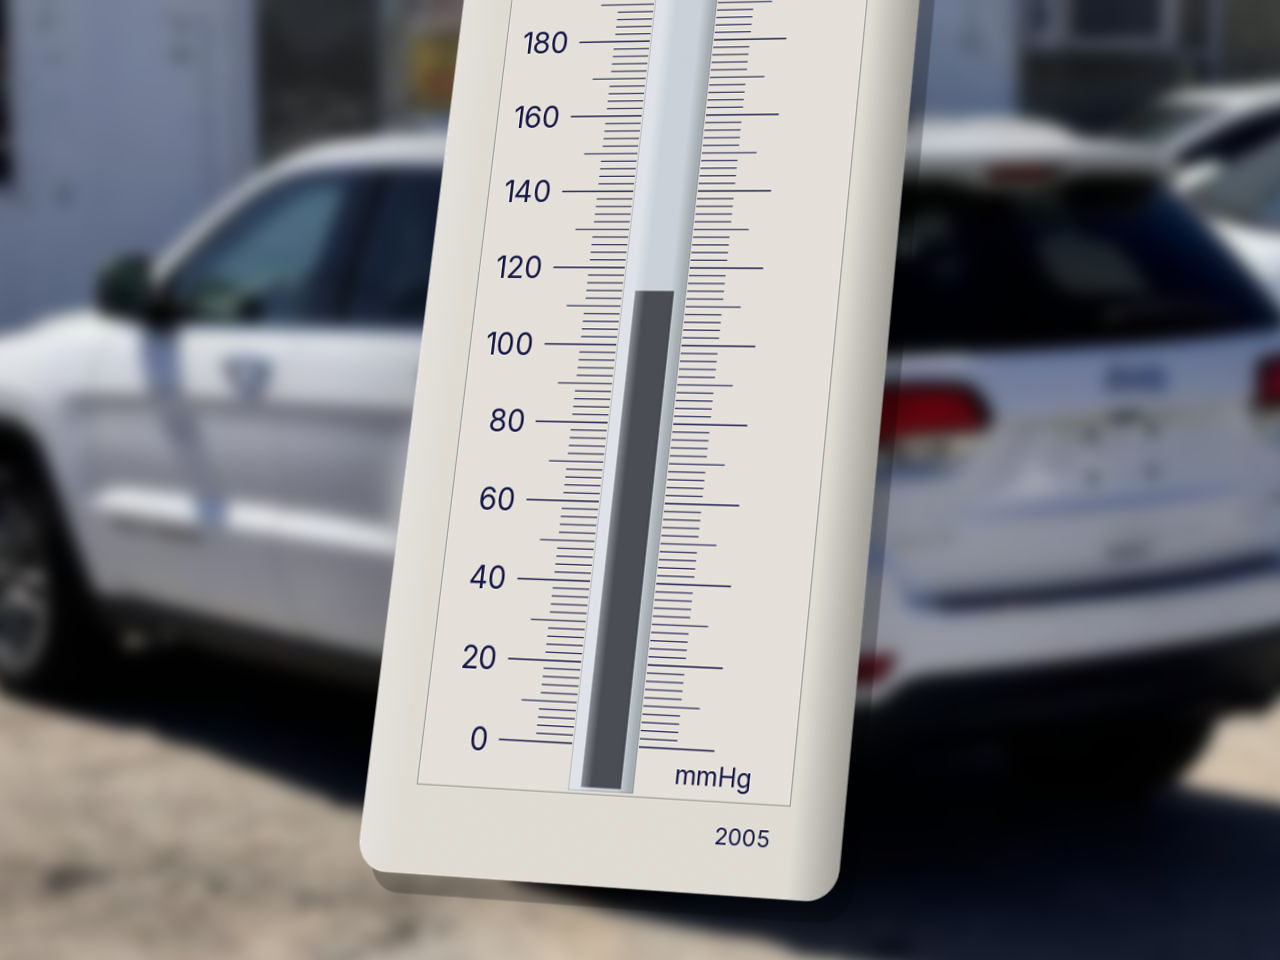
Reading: 114 mmHg
